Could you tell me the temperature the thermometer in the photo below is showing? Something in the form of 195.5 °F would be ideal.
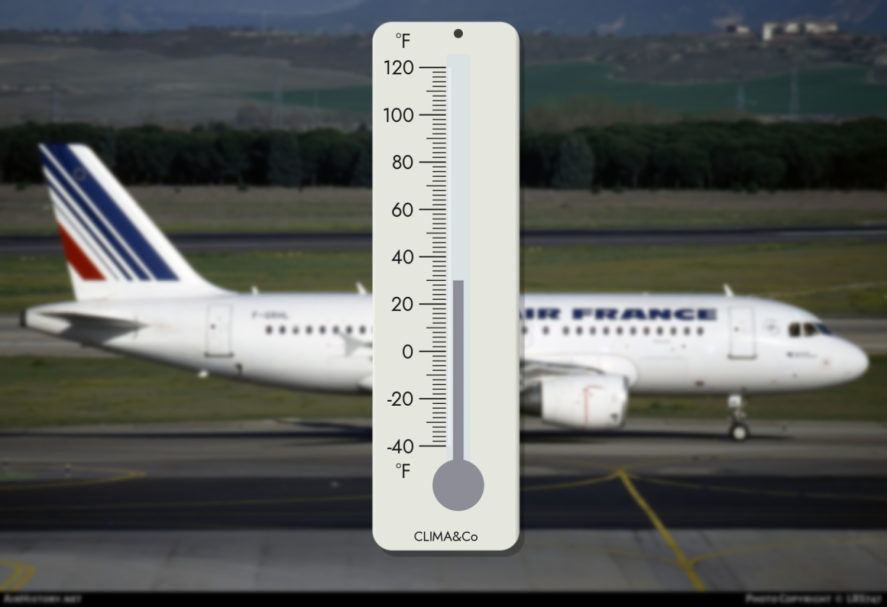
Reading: 30 °F
